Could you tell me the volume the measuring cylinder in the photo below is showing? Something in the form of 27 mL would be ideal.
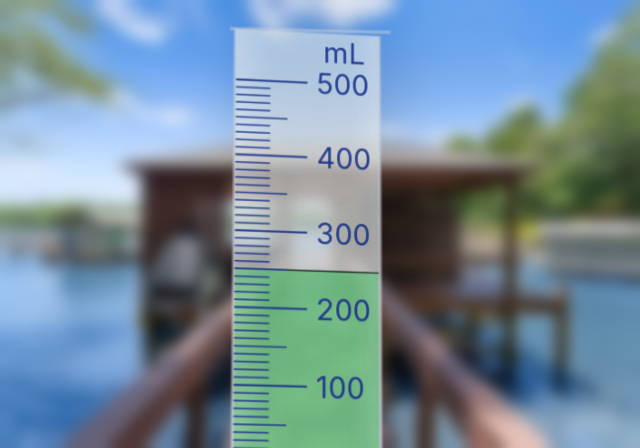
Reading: 250 mL
